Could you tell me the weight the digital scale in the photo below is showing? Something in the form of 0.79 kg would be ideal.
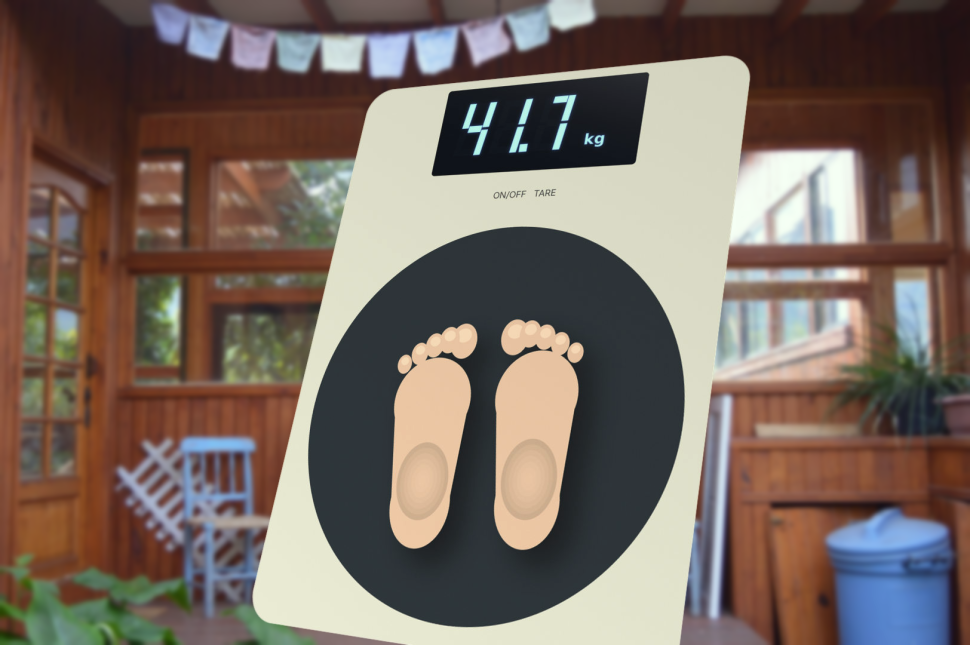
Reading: 41.7 kg
